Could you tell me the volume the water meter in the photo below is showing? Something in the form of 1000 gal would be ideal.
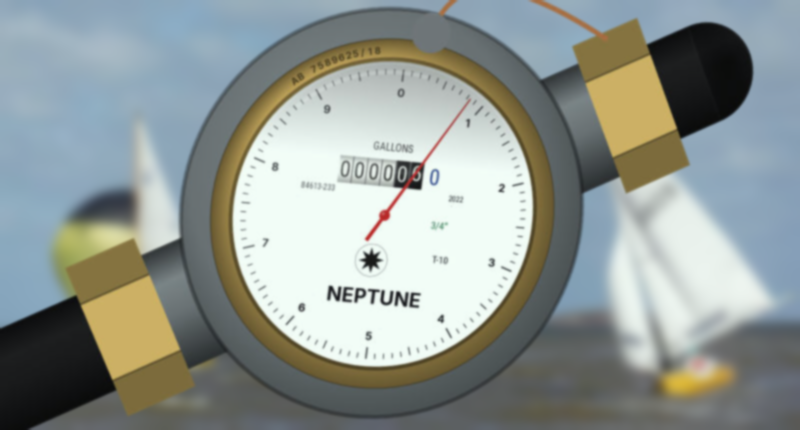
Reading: 60.8 gal
